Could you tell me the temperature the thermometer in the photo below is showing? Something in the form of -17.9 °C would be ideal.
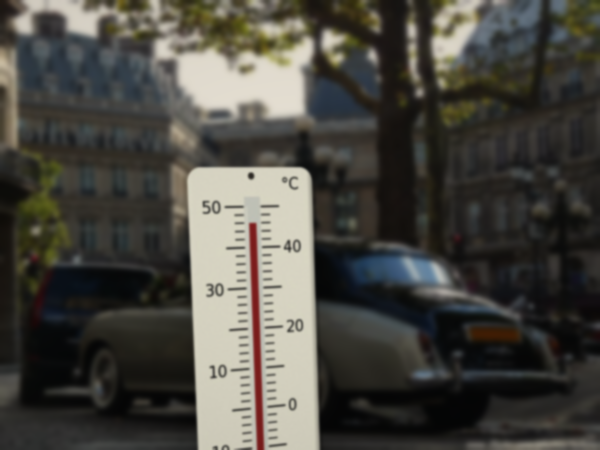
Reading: 46 °C
